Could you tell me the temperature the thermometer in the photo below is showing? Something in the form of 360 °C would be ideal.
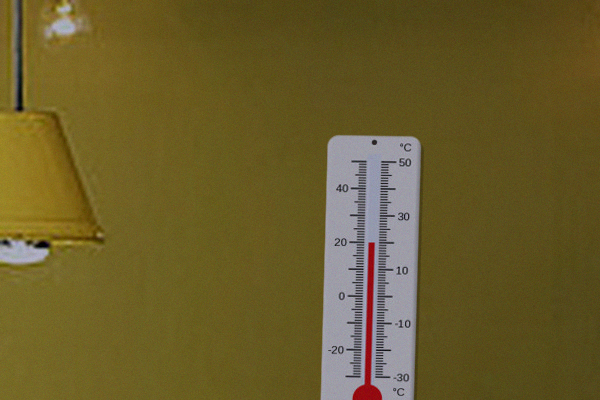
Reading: 20 °C
